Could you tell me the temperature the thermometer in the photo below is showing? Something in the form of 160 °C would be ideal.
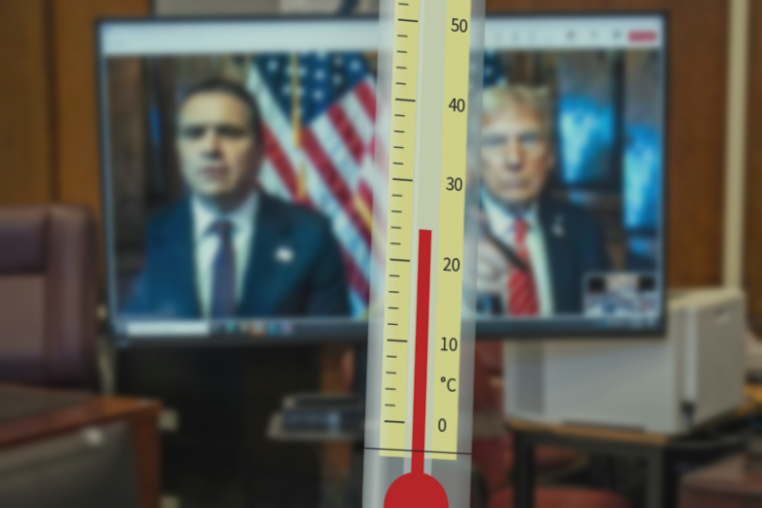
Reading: 24 °C
